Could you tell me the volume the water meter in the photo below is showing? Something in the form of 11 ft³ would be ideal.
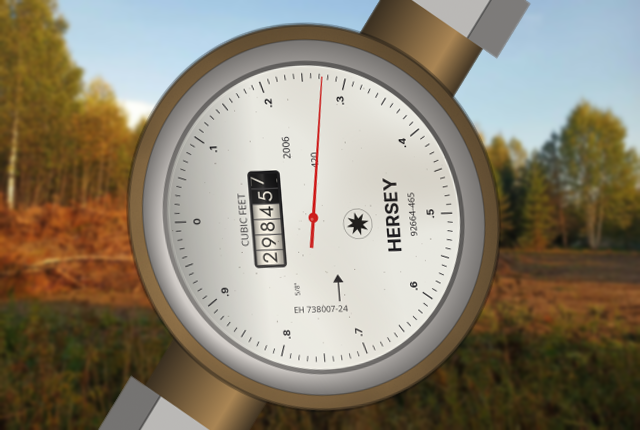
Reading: 298457.27 ft³
